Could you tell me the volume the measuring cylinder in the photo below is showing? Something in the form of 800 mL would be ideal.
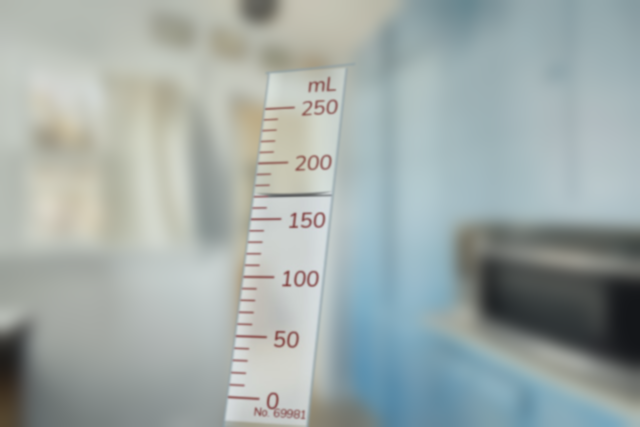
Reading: 170 mL
